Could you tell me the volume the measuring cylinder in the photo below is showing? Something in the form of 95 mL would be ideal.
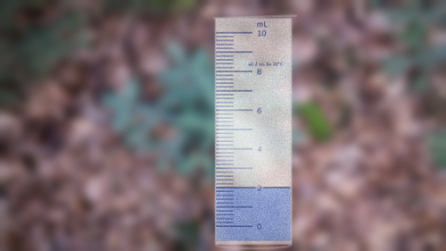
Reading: 2 mL
